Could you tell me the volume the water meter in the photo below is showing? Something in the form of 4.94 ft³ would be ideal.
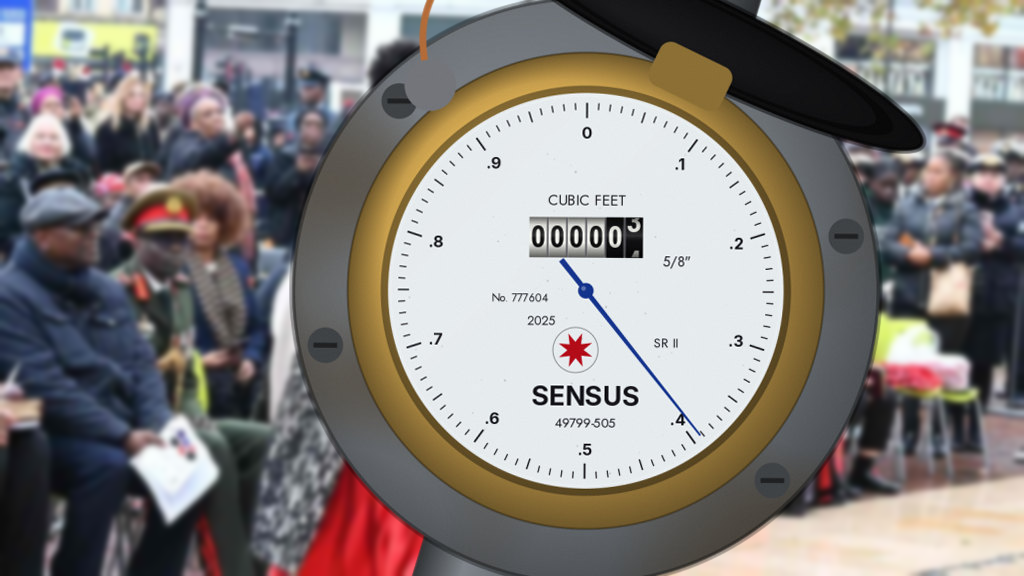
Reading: 3.39 ft³
